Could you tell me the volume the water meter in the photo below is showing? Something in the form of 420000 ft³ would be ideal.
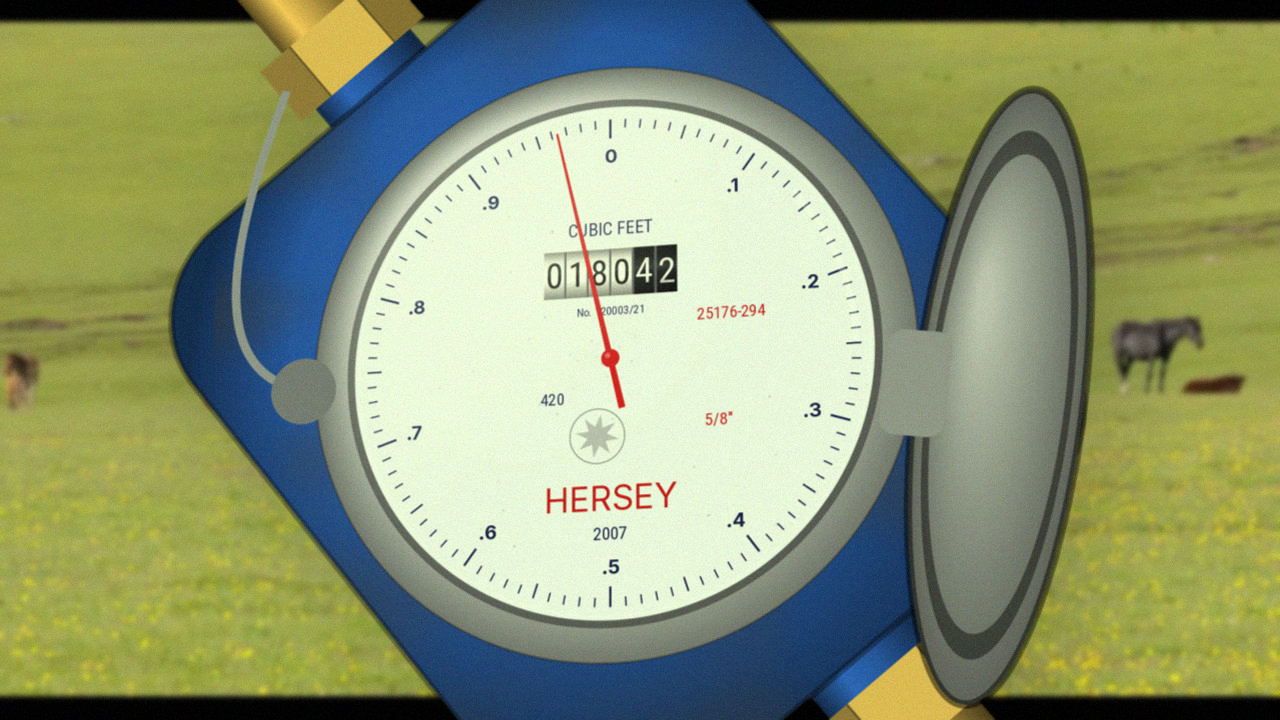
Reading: 18041.96 ft³
